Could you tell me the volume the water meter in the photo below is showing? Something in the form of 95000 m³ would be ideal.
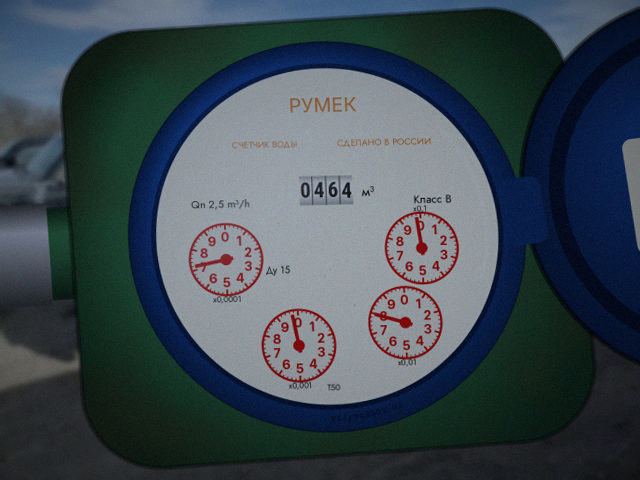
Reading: 463.9797 m³
